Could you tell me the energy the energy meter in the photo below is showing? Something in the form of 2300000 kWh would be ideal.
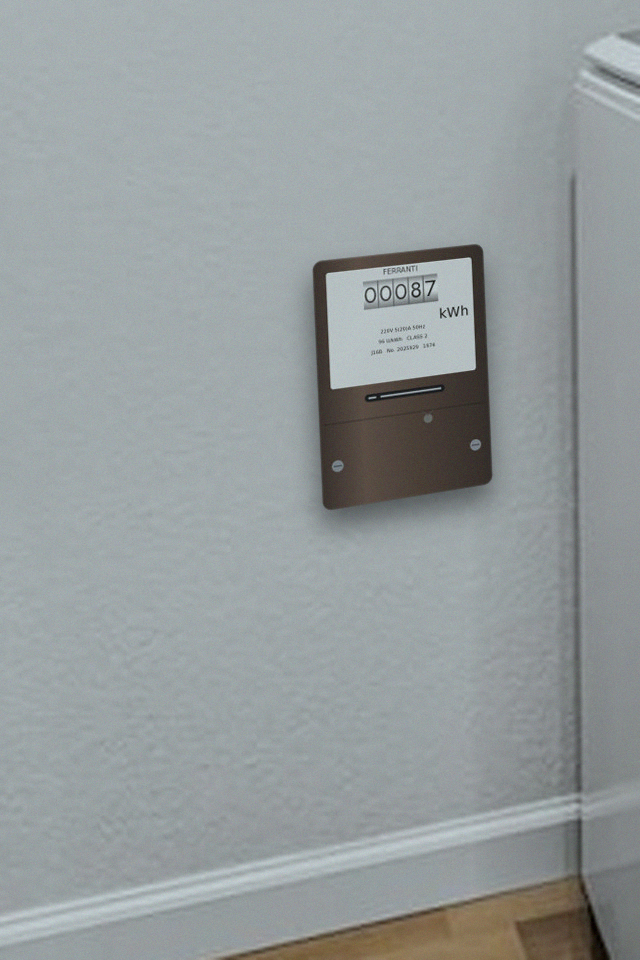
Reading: 87 kWh
